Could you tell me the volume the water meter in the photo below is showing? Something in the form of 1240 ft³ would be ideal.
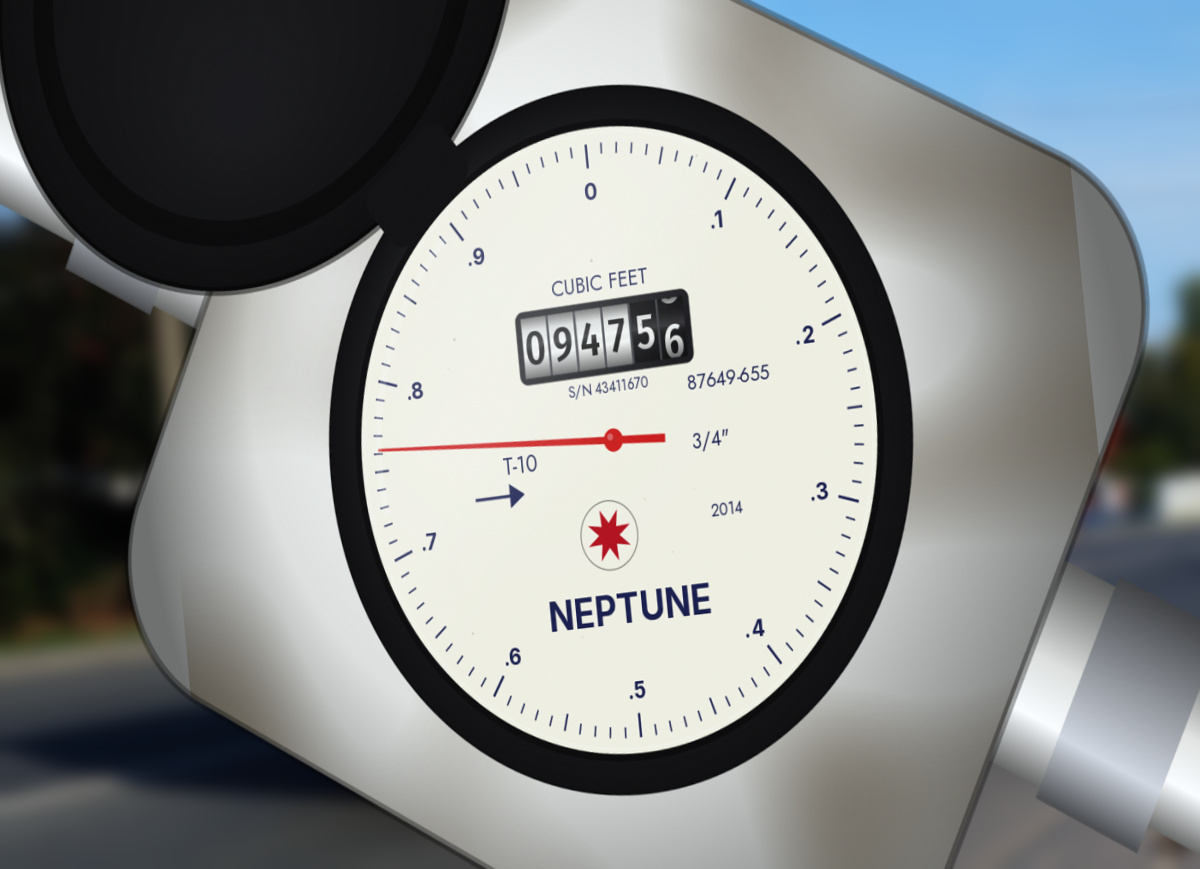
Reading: 94755.76 ft³
